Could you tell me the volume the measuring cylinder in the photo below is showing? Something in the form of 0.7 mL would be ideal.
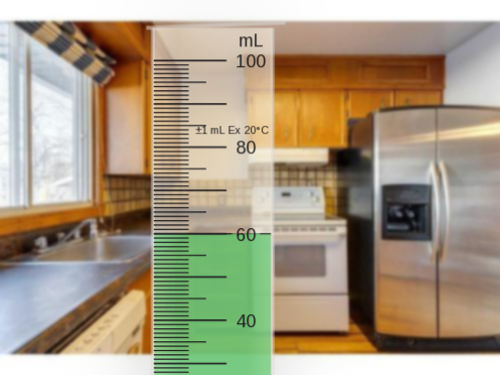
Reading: 60 mL
